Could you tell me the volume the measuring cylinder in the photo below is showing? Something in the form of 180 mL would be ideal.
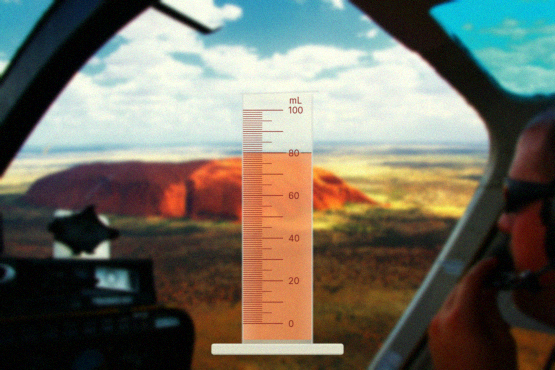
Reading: 80 mL
